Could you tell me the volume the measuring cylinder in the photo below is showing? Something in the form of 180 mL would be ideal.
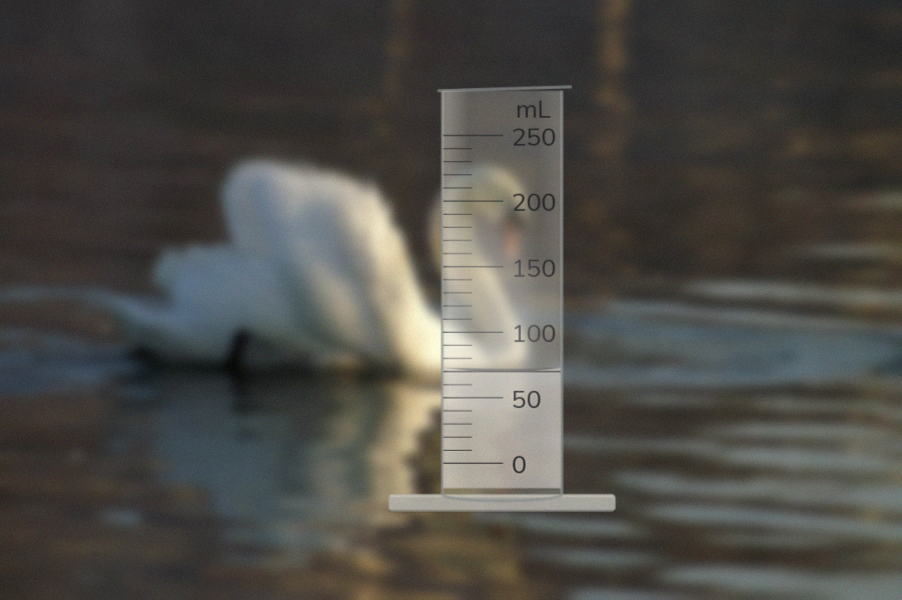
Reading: 70 mL
